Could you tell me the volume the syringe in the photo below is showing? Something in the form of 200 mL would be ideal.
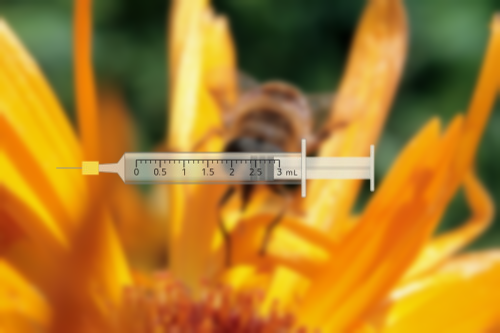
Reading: 2.4 mL
